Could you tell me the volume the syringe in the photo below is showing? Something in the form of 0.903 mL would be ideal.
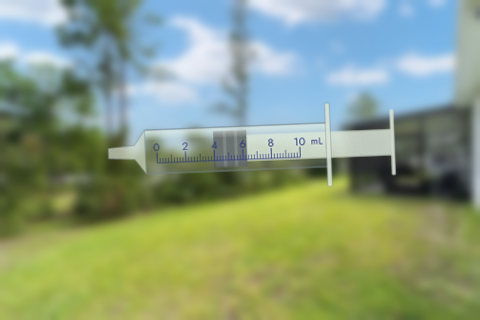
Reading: 4 mL
